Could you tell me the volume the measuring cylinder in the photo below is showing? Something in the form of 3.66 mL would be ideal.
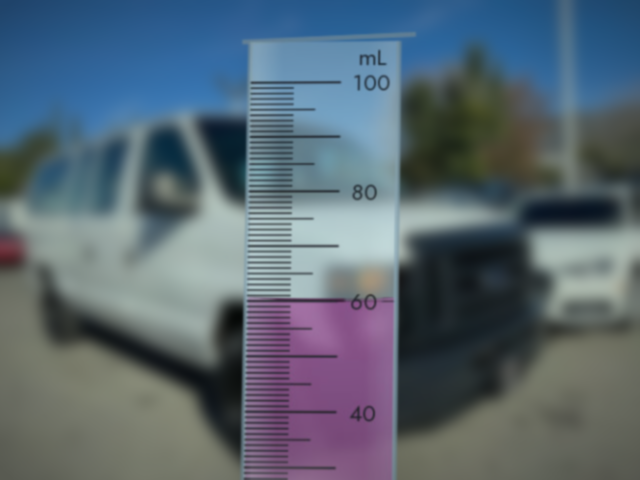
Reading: 60 mL
